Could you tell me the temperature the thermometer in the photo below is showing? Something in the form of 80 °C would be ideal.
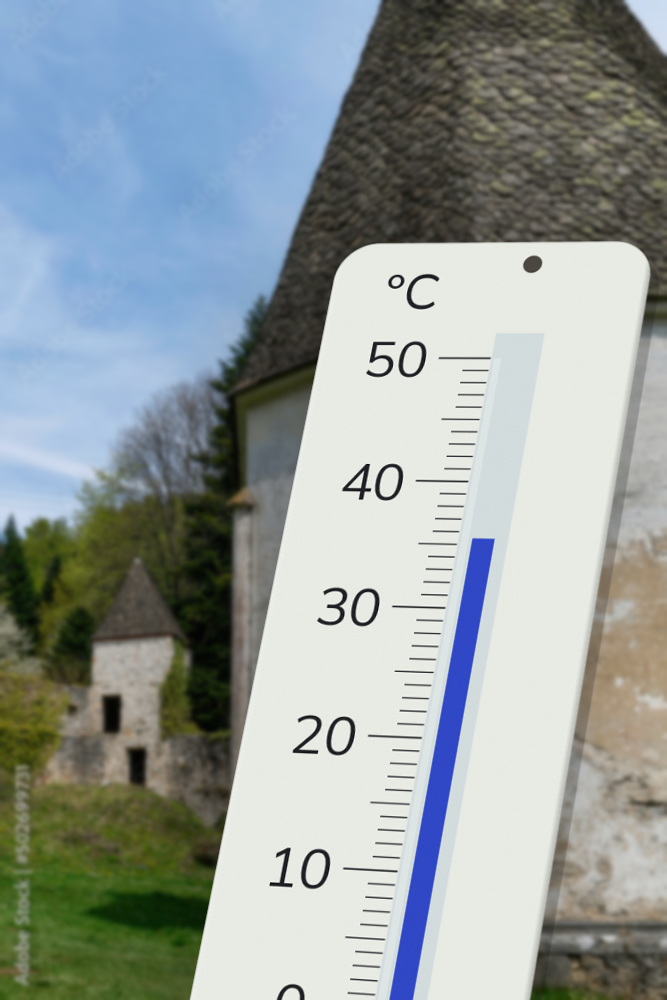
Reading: 35.5 °C
